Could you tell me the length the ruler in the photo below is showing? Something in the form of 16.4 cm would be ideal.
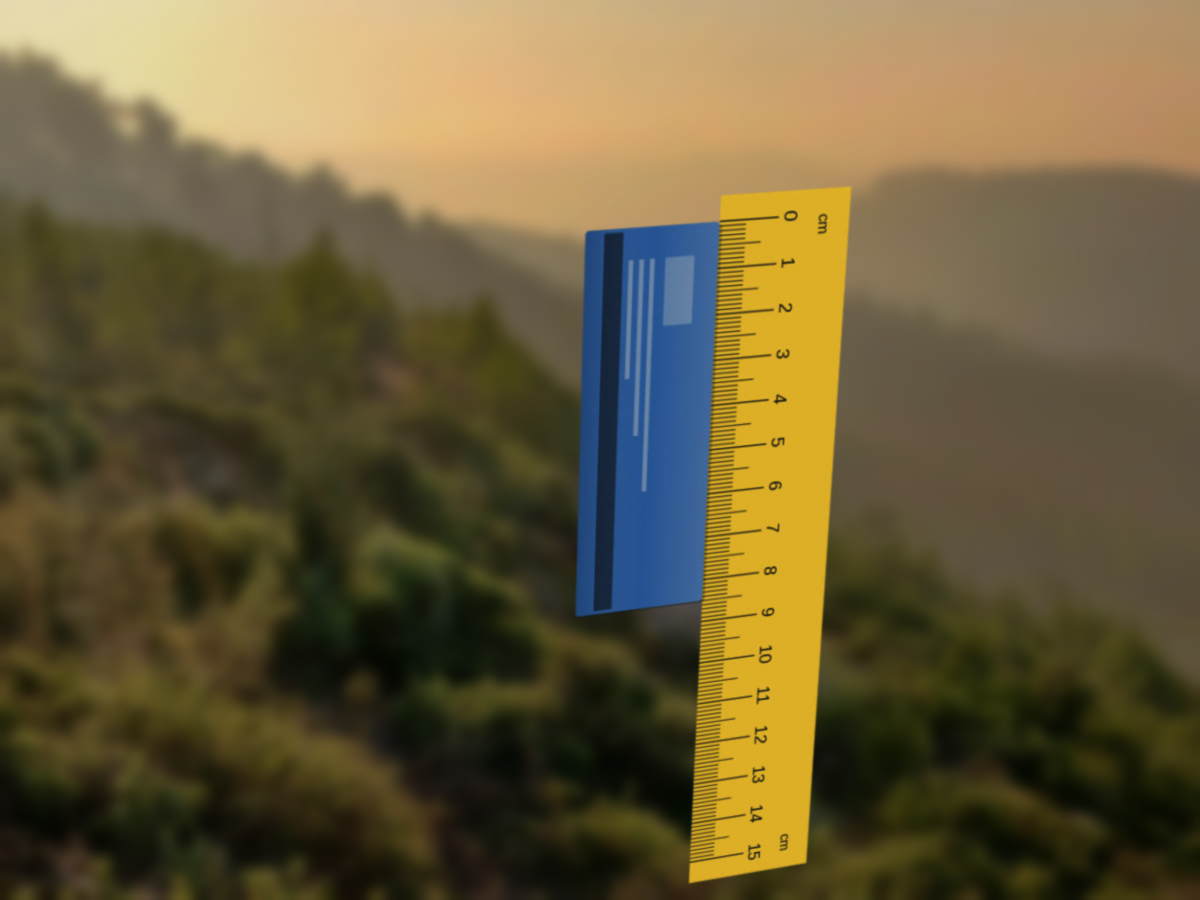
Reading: 8.5 cm
